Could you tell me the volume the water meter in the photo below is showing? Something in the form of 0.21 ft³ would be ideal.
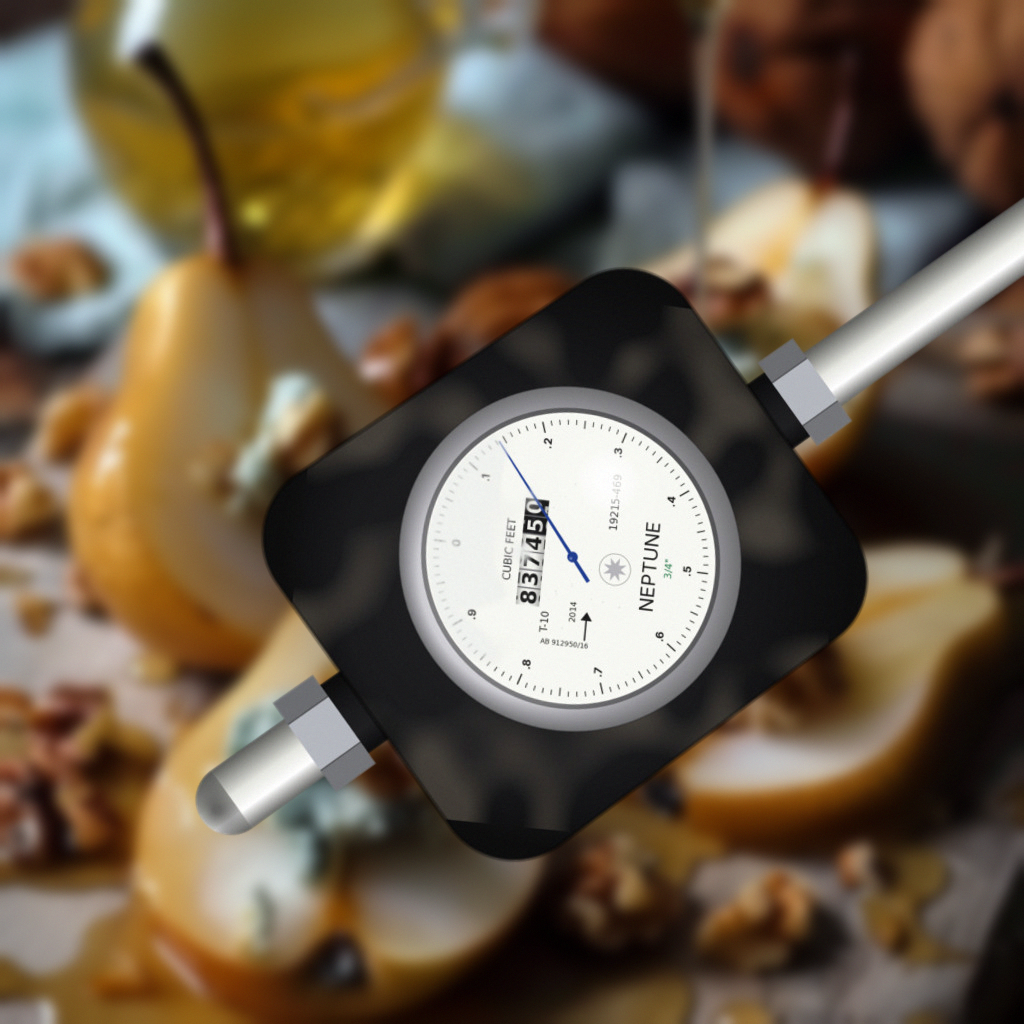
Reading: 837450.14 ft³
